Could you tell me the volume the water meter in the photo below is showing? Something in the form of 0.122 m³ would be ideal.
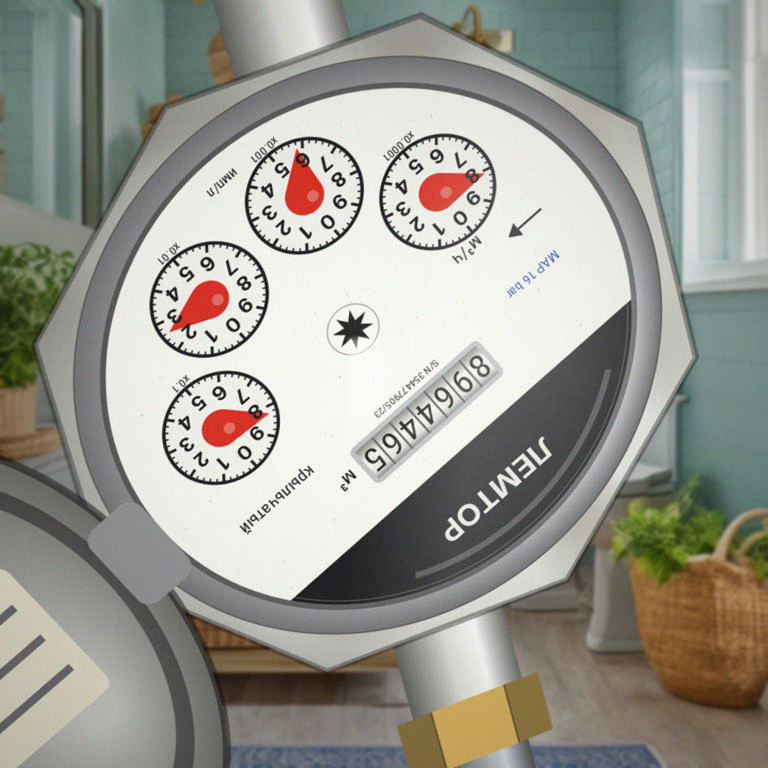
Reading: 8964465.8258 m³
